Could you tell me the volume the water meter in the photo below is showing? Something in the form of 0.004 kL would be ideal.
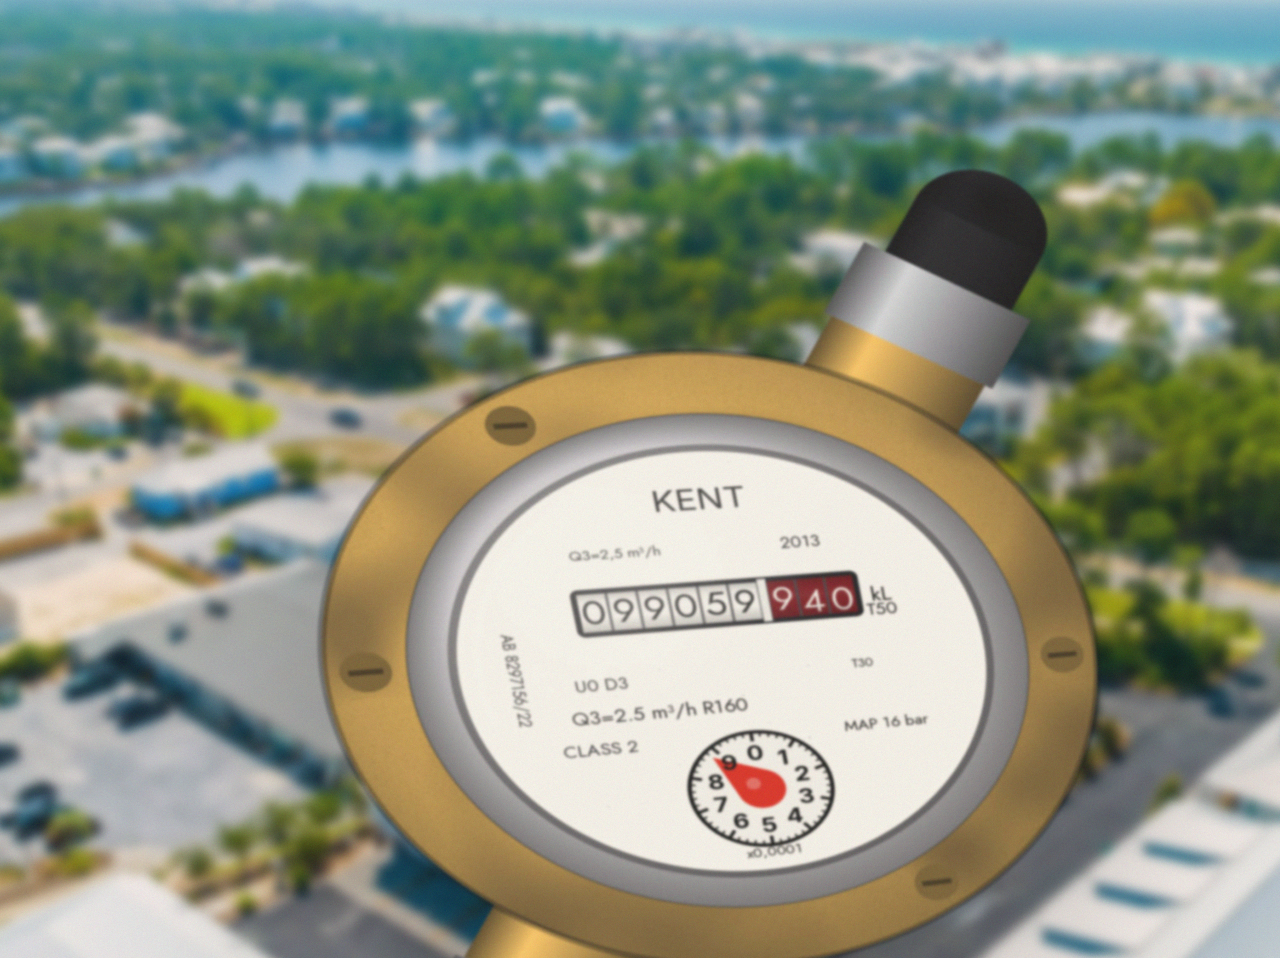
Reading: 99059.9398 kL
